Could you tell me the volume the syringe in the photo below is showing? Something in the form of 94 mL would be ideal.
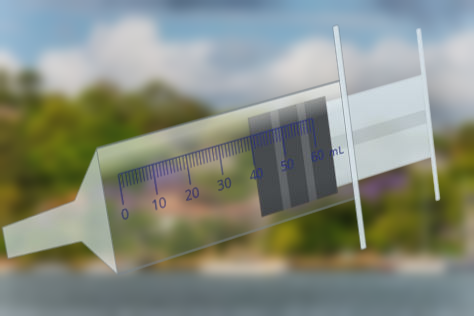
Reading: 40 mL
